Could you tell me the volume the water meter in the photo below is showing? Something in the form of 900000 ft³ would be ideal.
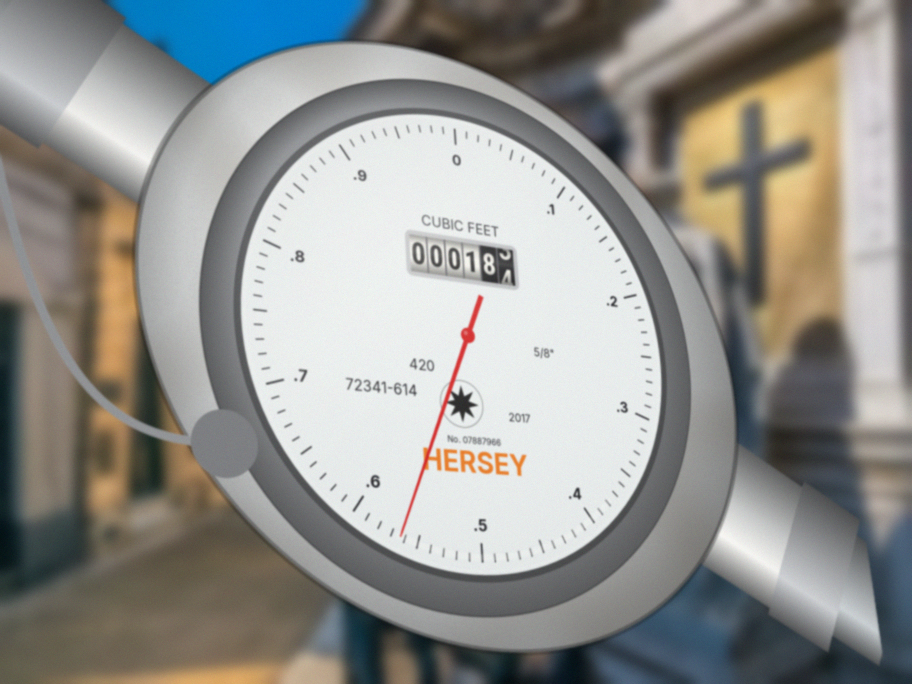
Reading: 183.56 ft³
